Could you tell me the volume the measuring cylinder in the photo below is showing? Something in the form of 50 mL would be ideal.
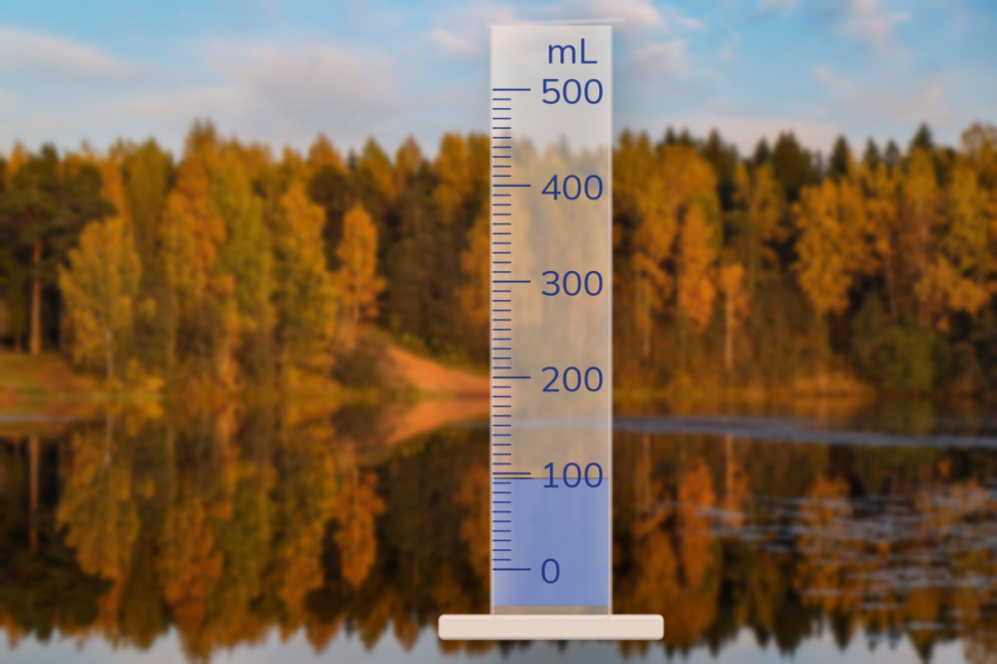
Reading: 95 mL
